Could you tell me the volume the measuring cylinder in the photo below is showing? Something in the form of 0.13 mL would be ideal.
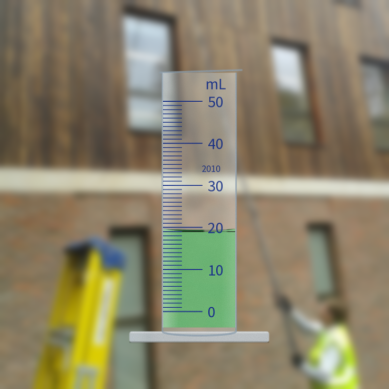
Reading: 19 mL
